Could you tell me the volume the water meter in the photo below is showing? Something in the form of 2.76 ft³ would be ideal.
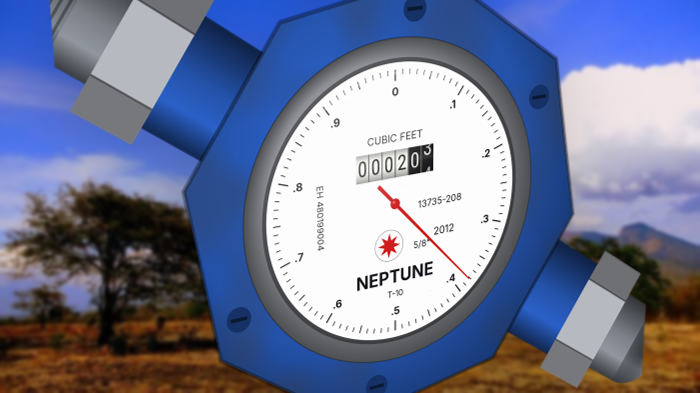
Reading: 203.38 ft³
